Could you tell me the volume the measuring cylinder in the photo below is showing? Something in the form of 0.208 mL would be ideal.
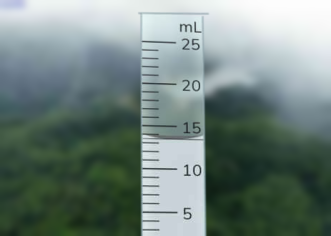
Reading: 13.5 mL
